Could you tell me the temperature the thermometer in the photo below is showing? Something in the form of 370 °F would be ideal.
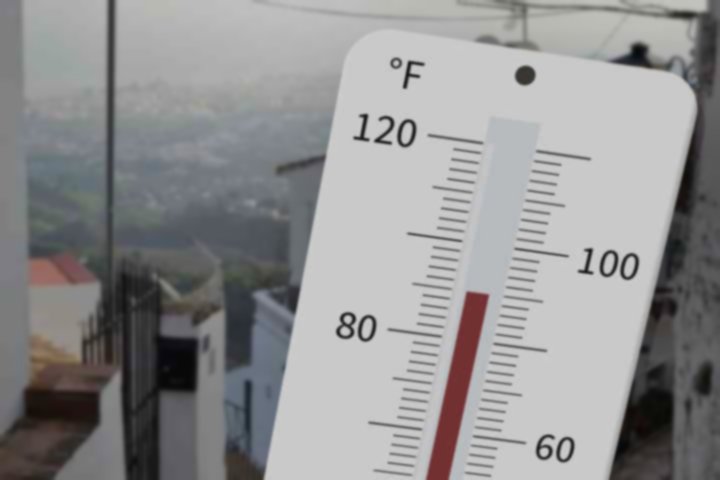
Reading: 90 °F
